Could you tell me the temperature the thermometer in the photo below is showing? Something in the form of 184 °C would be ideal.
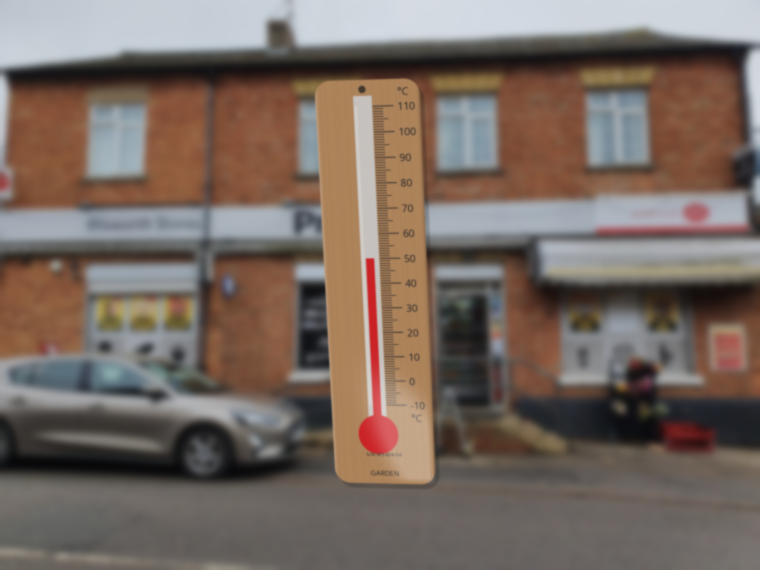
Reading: 50 °C
